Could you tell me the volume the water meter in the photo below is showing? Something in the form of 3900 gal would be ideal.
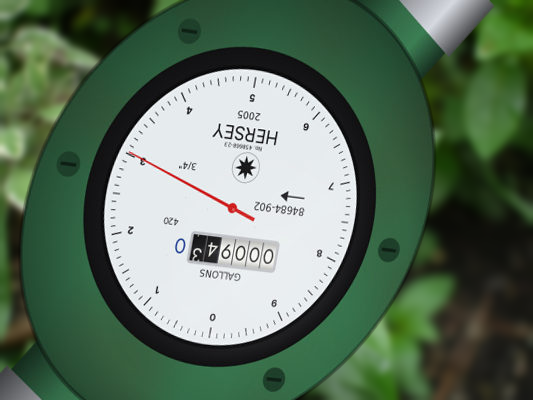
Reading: 9433.0 gal
